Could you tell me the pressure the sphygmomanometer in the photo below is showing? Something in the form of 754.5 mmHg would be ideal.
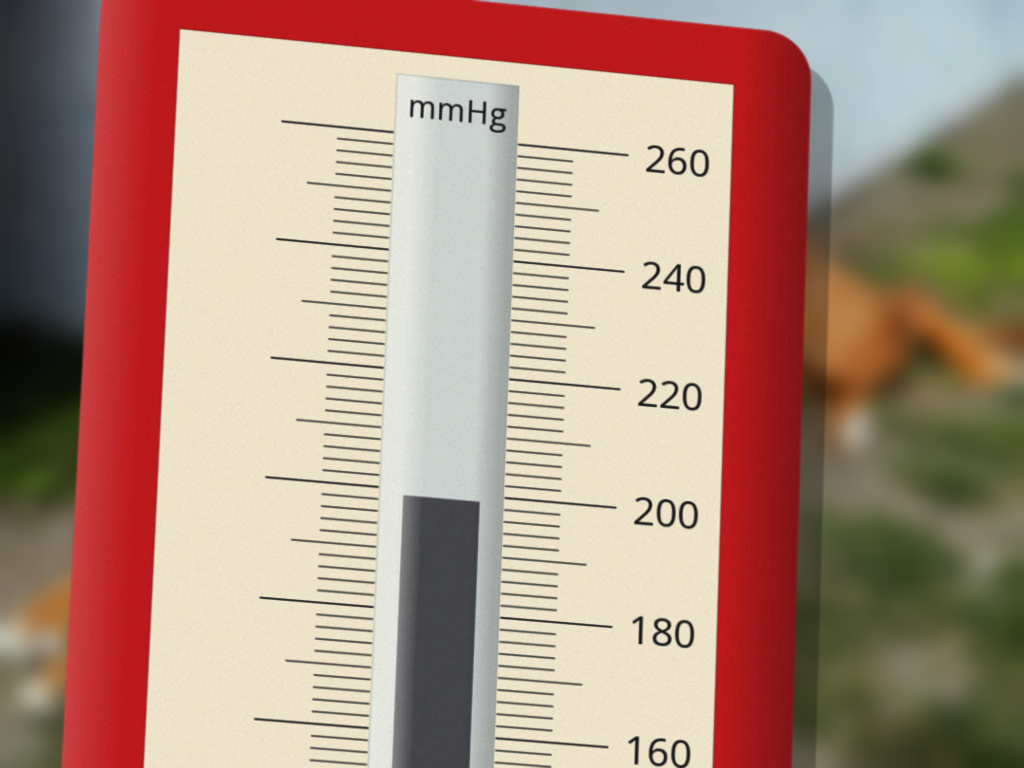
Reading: 199 mmHg
